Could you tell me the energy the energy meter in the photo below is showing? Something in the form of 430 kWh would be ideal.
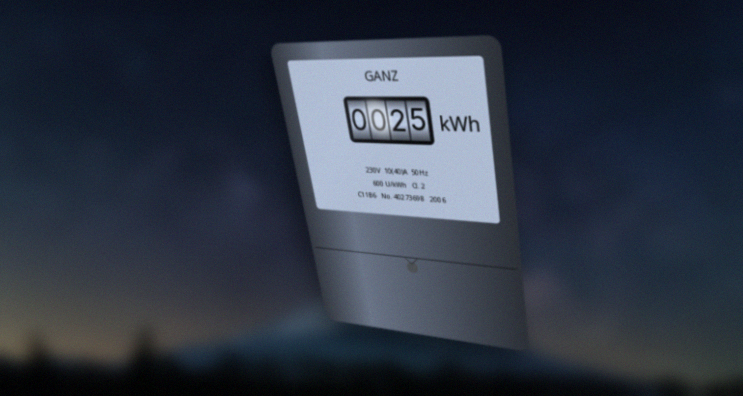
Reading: 25 kWh
